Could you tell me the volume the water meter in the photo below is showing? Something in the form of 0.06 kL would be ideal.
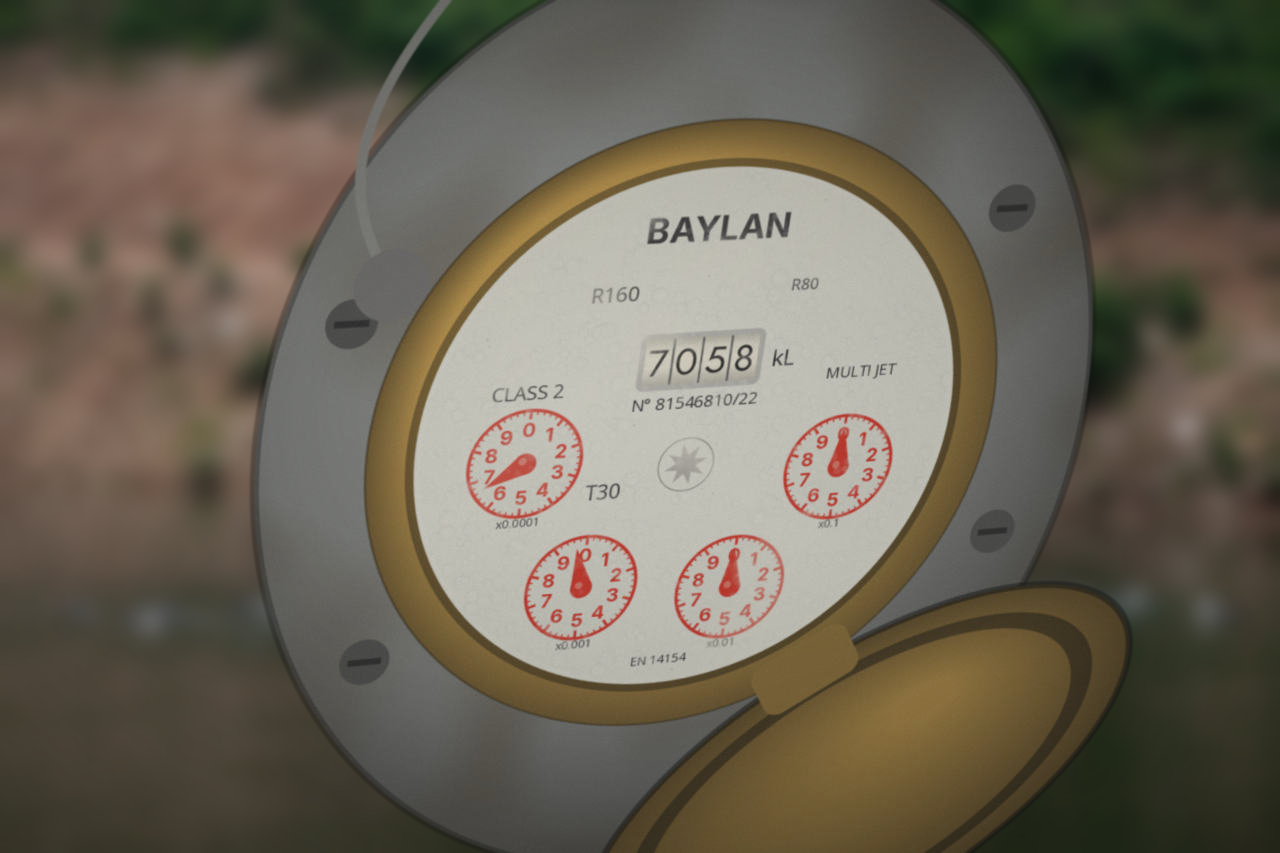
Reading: 7057.9996 kL
